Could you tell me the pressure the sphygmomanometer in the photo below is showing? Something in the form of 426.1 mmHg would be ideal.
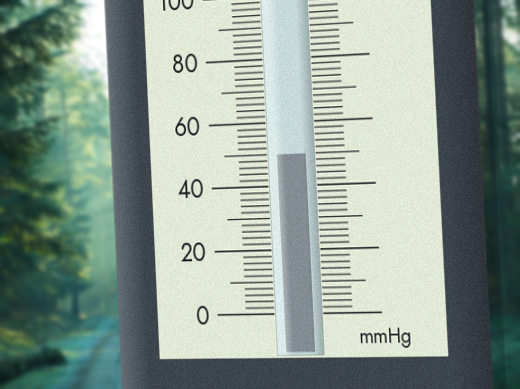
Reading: 50 mmHg
